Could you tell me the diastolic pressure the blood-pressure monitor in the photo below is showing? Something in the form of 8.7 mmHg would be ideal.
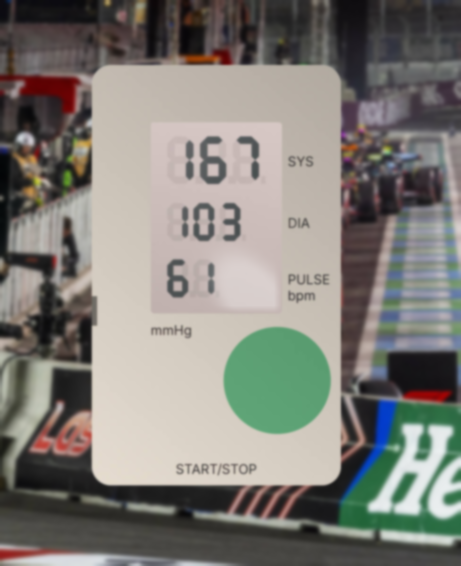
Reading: 103 mmHg
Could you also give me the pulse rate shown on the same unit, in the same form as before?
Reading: 61 bpm
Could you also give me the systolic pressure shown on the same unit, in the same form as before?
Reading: 167 mmHg
